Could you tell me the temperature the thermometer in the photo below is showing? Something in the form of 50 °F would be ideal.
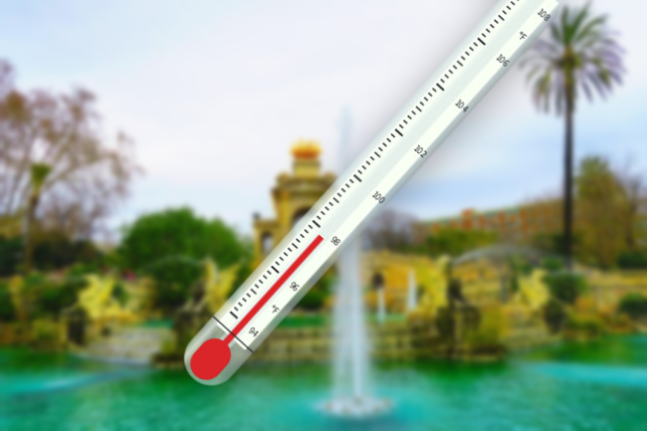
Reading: 97.8 °F
